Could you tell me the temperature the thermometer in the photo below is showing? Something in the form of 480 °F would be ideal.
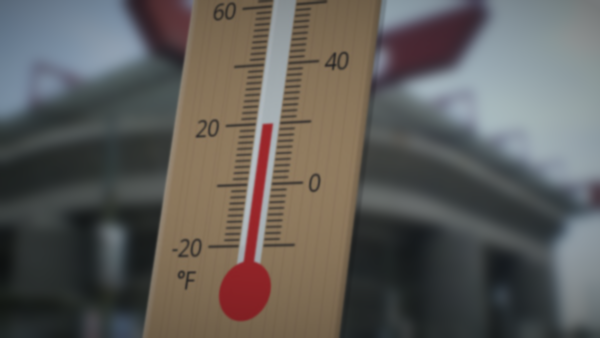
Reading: 20 °F
